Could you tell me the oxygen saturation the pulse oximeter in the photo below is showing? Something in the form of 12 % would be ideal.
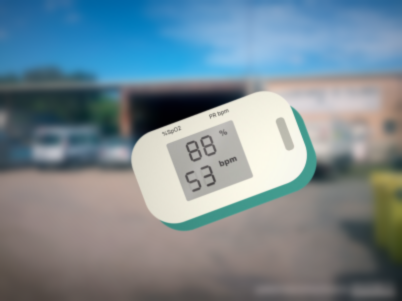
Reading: 88 %
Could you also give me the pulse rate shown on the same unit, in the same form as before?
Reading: 53 bpm
